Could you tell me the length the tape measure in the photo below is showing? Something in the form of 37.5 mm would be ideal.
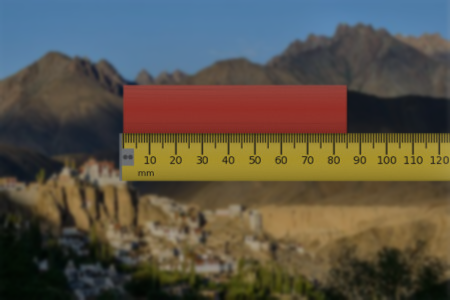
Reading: 85 mm
